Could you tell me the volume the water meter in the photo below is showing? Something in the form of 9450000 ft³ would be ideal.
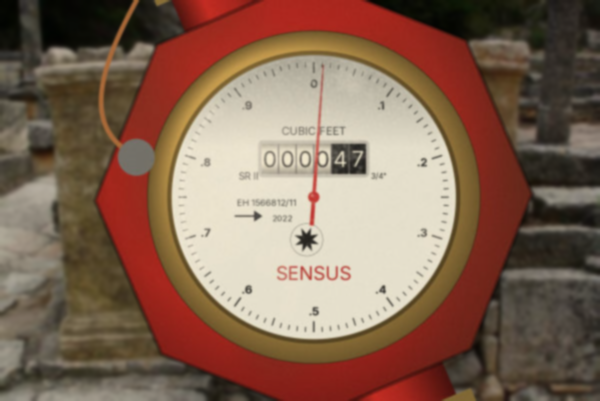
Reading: 47.01 ft³
